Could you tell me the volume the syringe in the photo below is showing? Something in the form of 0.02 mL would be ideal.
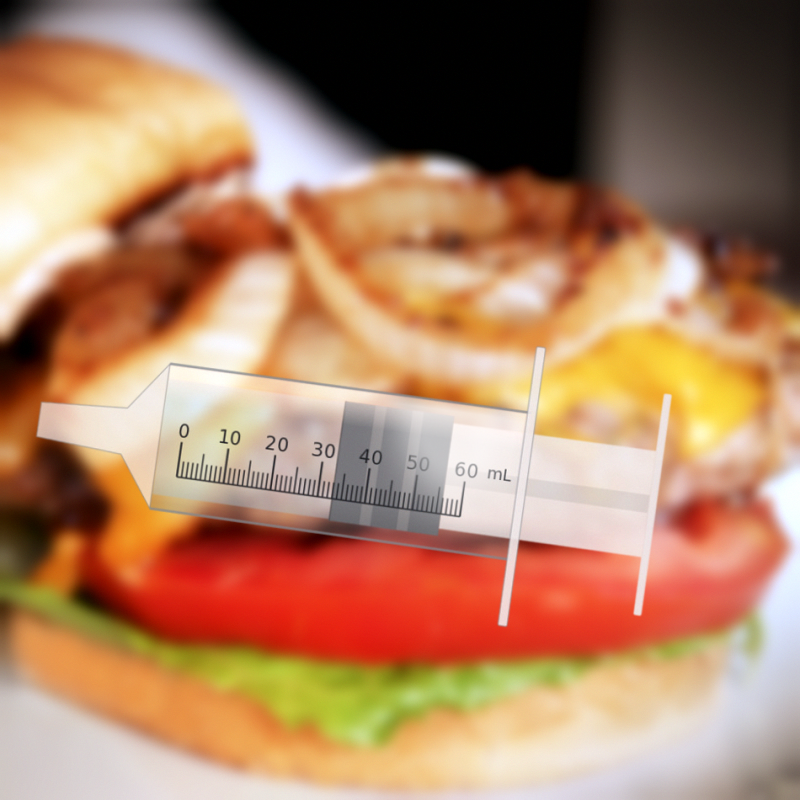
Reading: 33 mL
